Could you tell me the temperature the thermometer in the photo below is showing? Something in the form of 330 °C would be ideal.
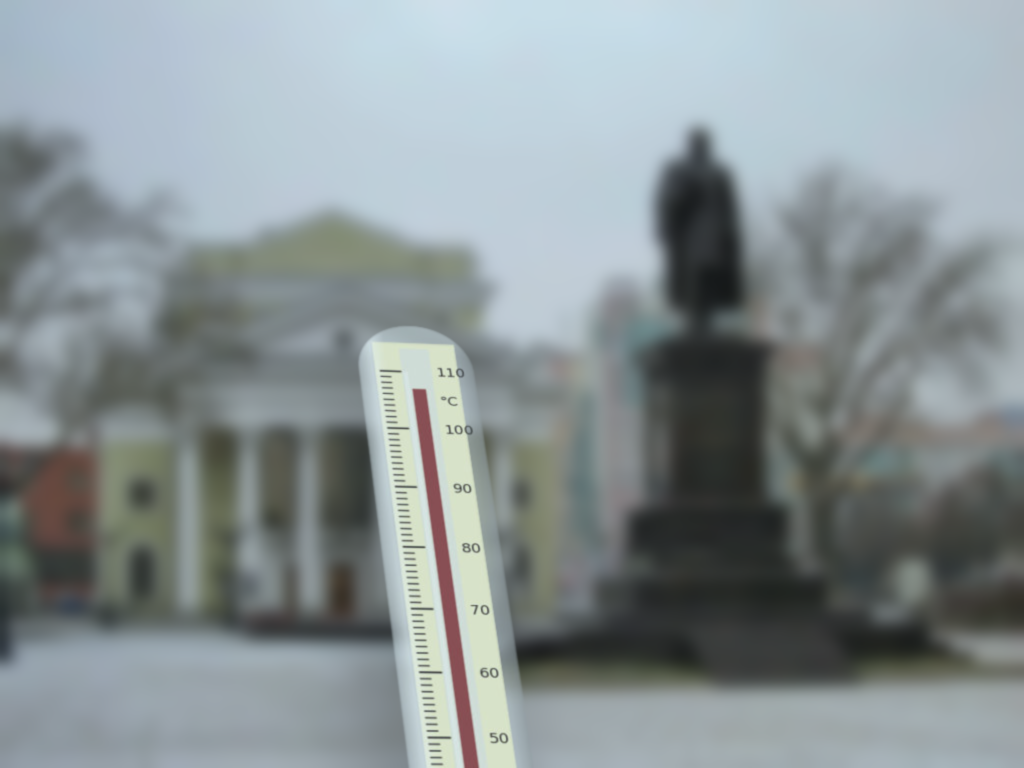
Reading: 107 °C
